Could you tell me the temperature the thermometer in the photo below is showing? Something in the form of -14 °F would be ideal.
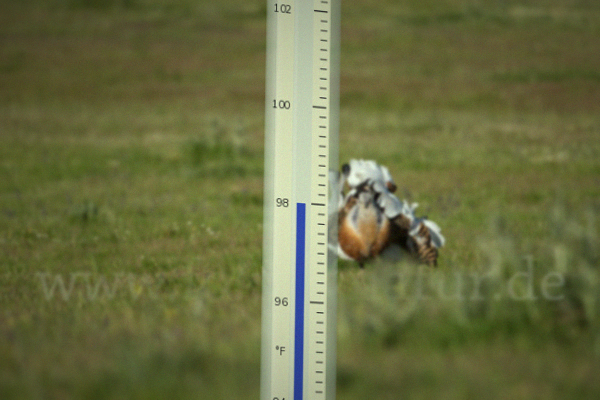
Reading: 98 °F
